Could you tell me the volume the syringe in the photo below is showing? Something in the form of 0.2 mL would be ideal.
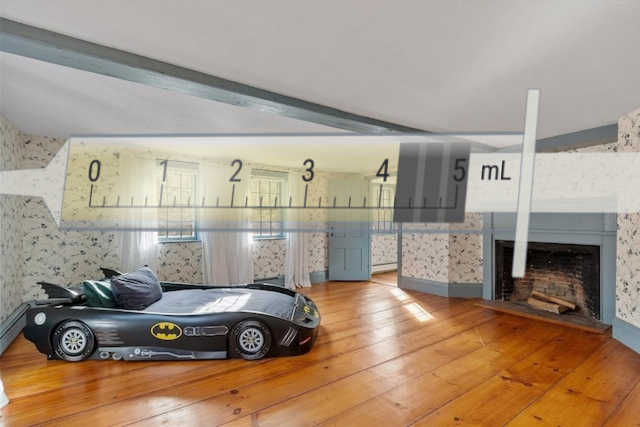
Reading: 4.2 mL
